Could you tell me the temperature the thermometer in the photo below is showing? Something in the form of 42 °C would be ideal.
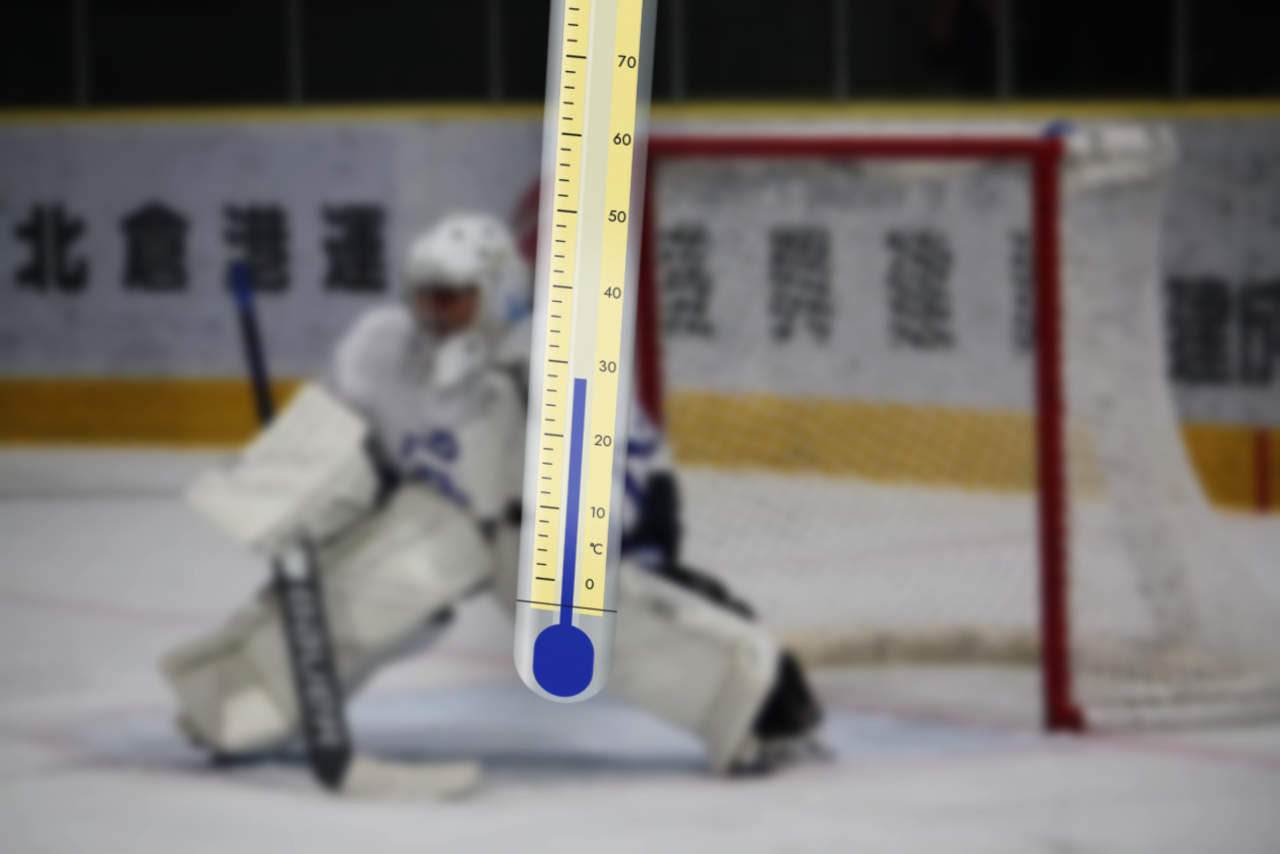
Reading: 28 °C
